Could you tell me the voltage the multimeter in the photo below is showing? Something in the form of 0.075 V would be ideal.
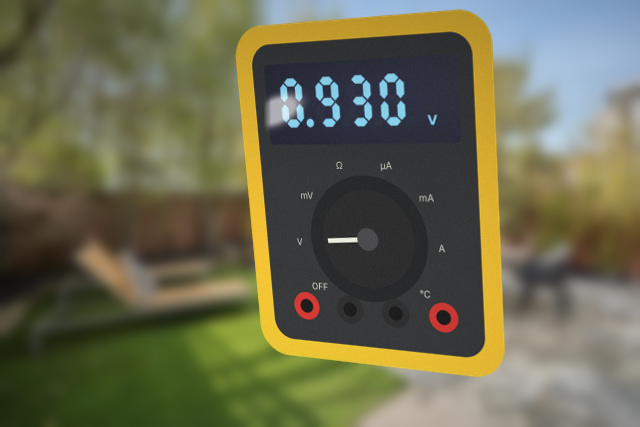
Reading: 0.930 V
